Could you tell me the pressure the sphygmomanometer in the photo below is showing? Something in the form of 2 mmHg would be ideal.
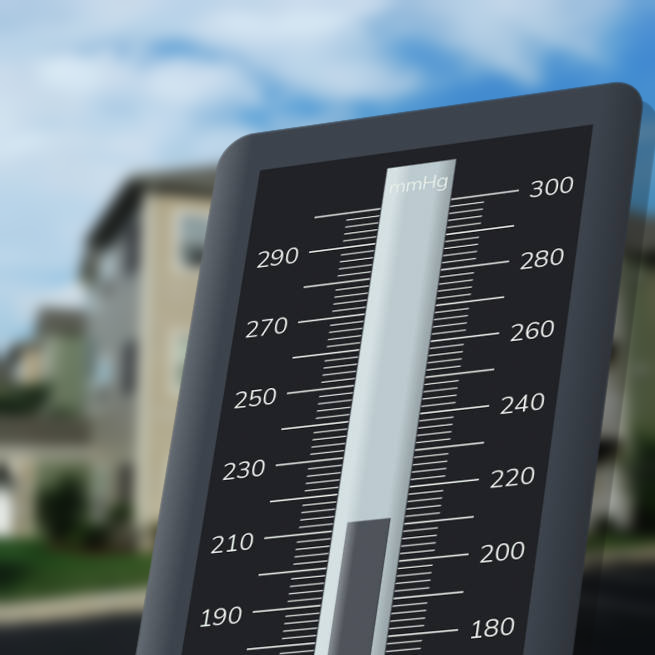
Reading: 212 mmHg
